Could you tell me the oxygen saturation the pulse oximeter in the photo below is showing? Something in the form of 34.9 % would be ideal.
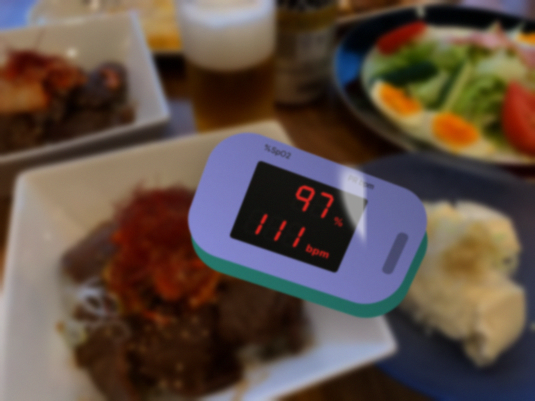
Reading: 97 %
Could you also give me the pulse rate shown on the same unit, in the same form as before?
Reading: 111 bpm
